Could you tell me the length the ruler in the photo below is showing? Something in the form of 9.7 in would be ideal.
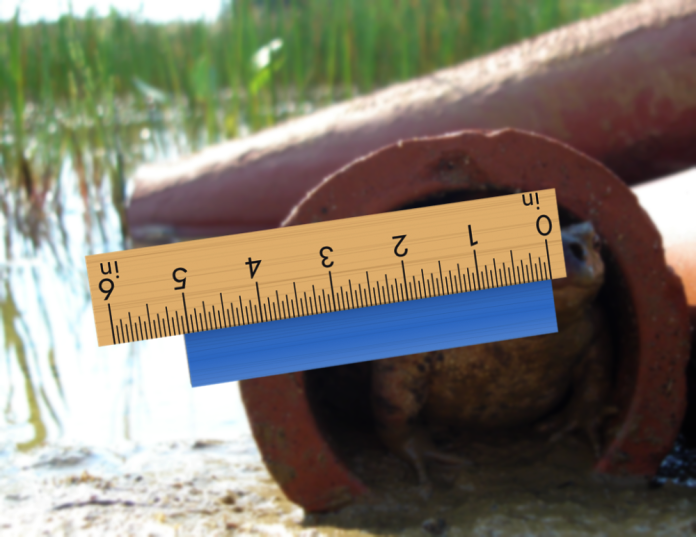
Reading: 5.0625 in
